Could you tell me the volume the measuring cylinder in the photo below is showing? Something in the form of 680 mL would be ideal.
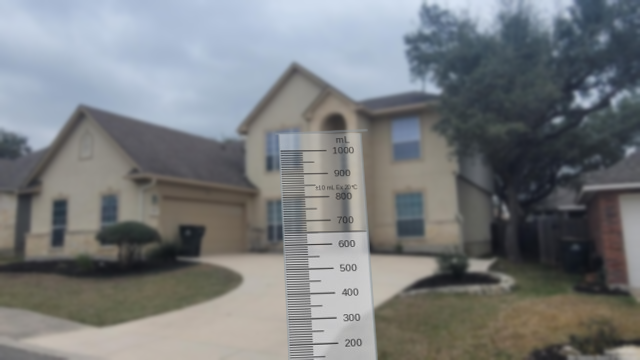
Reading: 650 mL
